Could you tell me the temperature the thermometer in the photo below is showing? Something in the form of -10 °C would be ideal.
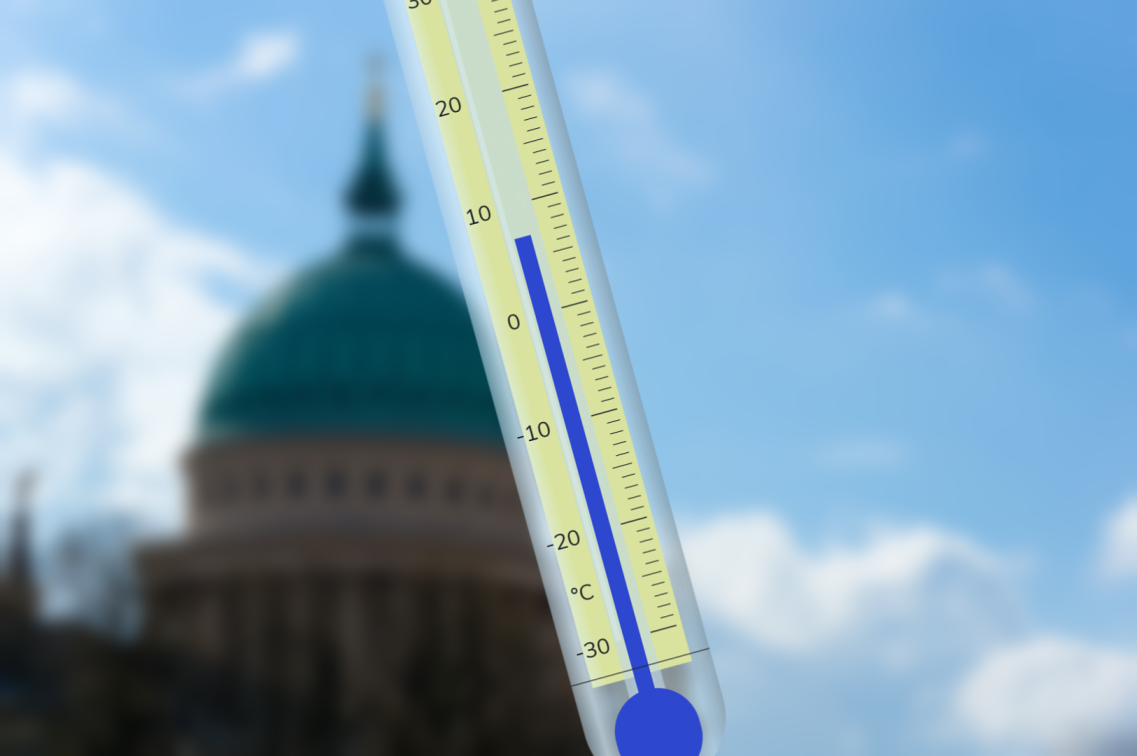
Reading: 7 °C
